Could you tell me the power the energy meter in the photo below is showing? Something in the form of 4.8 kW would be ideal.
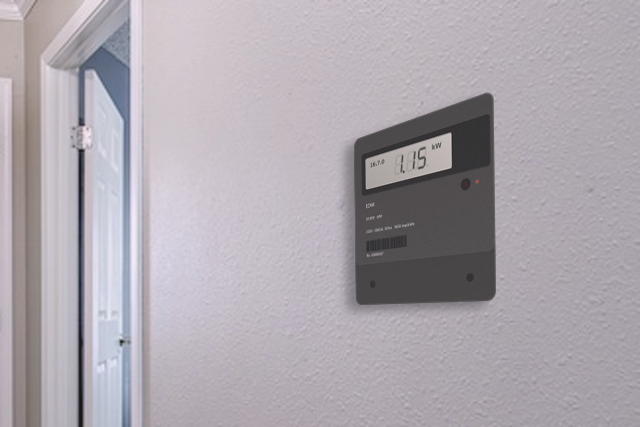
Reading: 1.15 kW
